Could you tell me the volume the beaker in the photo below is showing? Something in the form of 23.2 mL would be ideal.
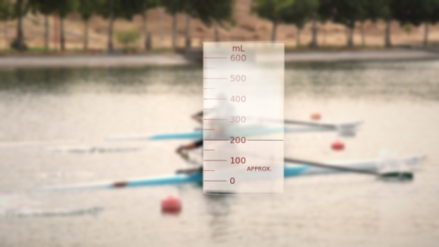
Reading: 200 mL
